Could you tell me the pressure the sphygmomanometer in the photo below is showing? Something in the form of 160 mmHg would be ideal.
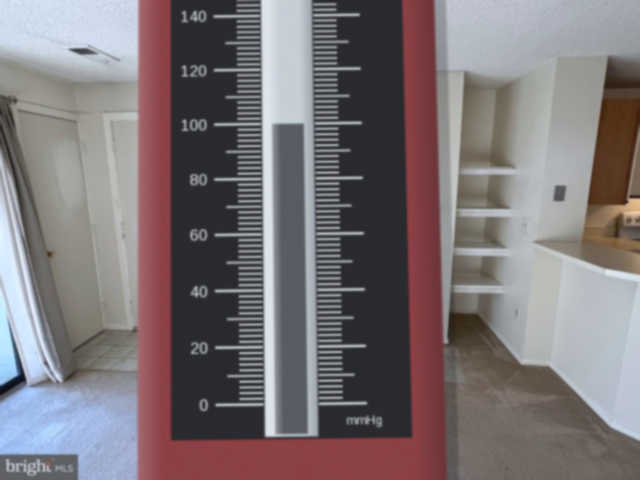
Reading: 100 mmHg
